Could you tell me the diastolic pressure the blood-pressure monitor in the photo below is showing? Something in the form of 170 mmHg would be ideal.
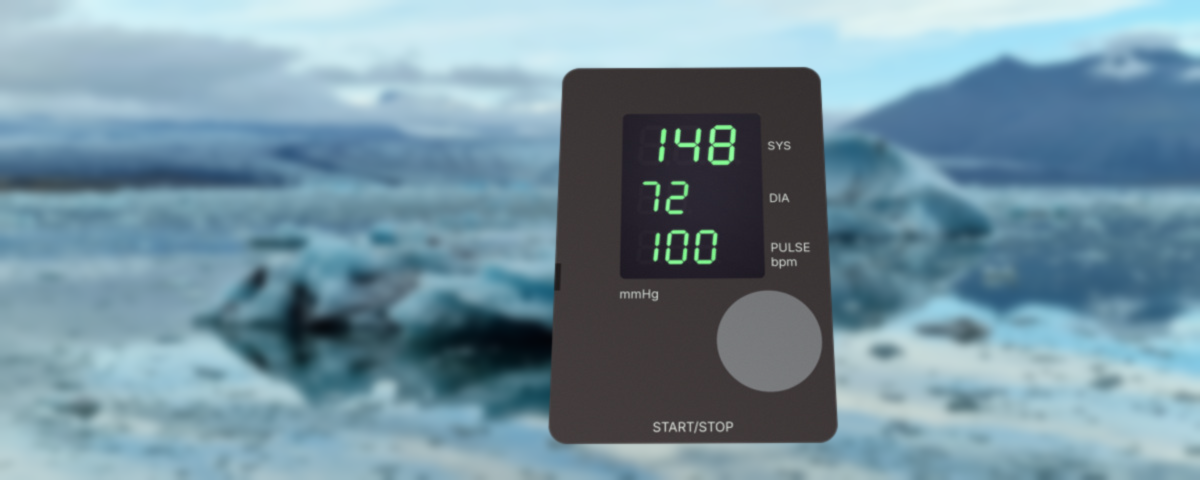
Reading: 72 mmHg
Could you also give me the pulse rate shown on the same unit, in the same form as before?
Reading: 100 bpm
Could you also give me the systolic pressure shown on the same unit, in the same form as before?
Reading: 148 mmHg
